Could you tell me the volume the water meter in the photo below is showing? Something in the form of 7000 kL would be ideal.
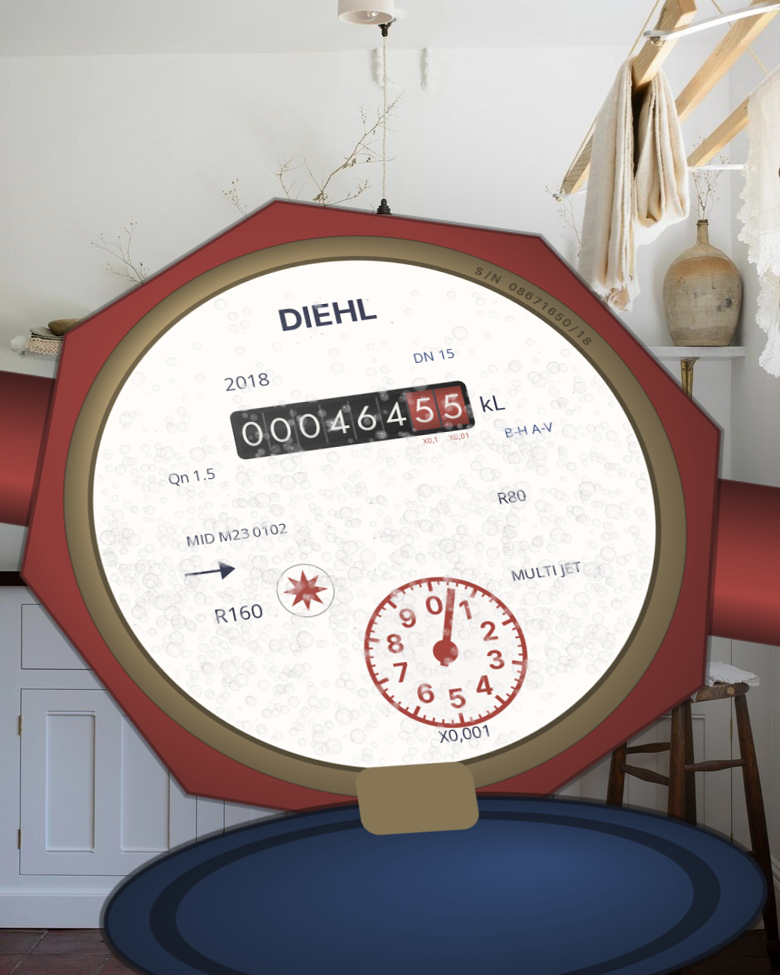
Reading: 464.550 kL
